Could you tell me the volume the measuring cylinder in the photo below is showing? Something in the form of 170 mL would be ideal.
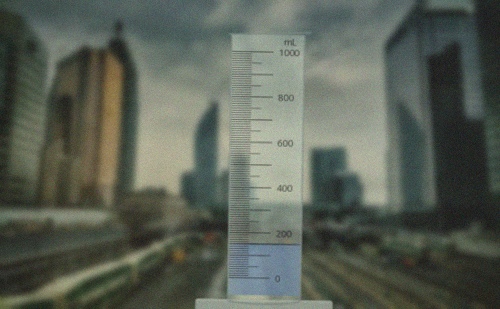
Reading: 150 mL
